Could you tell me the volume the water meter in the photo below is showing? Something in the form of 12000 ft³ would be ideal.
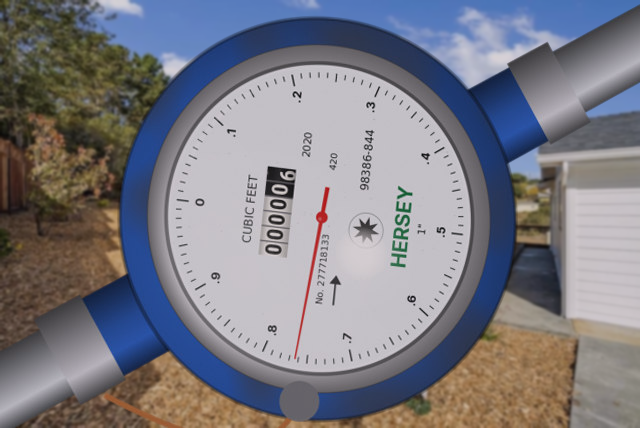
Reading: 5.76 ft³
